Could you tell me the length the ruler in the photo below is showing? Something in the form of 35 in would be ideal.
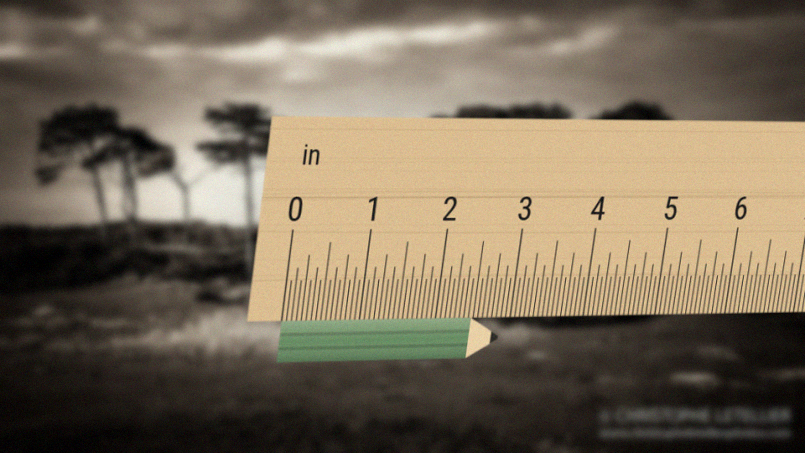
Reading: 2.875 in
